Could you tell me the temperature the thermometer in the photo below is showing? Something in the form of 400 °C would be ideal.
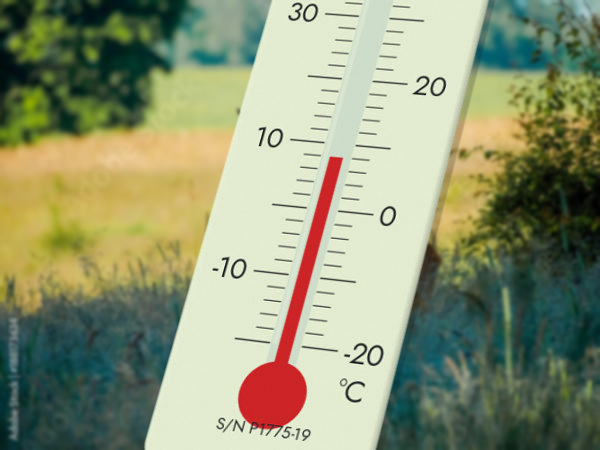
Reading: 8 °C
